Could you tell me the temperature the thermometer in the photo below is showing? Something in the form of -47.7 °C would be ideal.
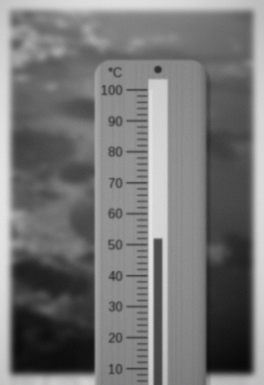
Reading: 52 °C
